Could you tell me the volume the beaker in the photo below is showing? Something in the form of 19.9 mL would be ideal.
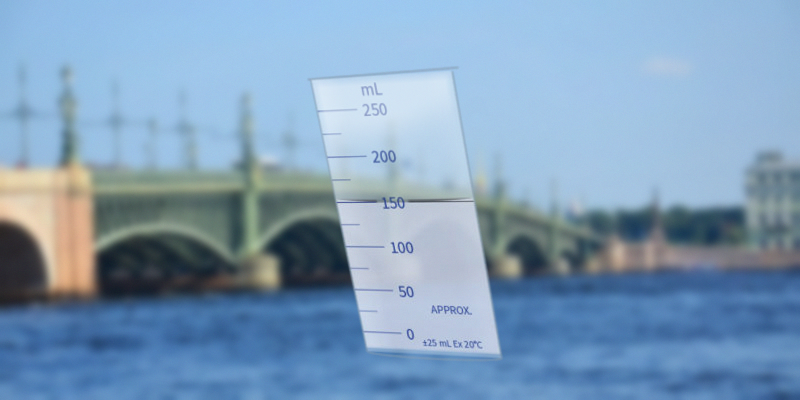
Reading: 150 mL
